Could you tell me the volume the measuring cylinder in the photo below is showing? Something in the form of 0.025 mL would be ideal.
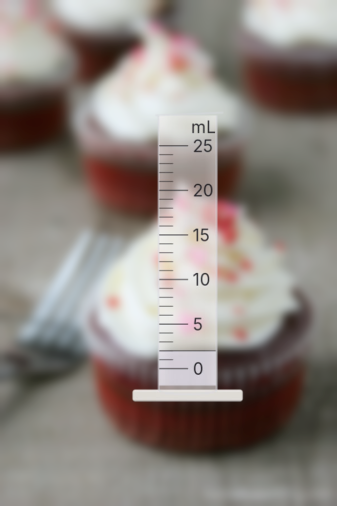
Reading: 2 mL
